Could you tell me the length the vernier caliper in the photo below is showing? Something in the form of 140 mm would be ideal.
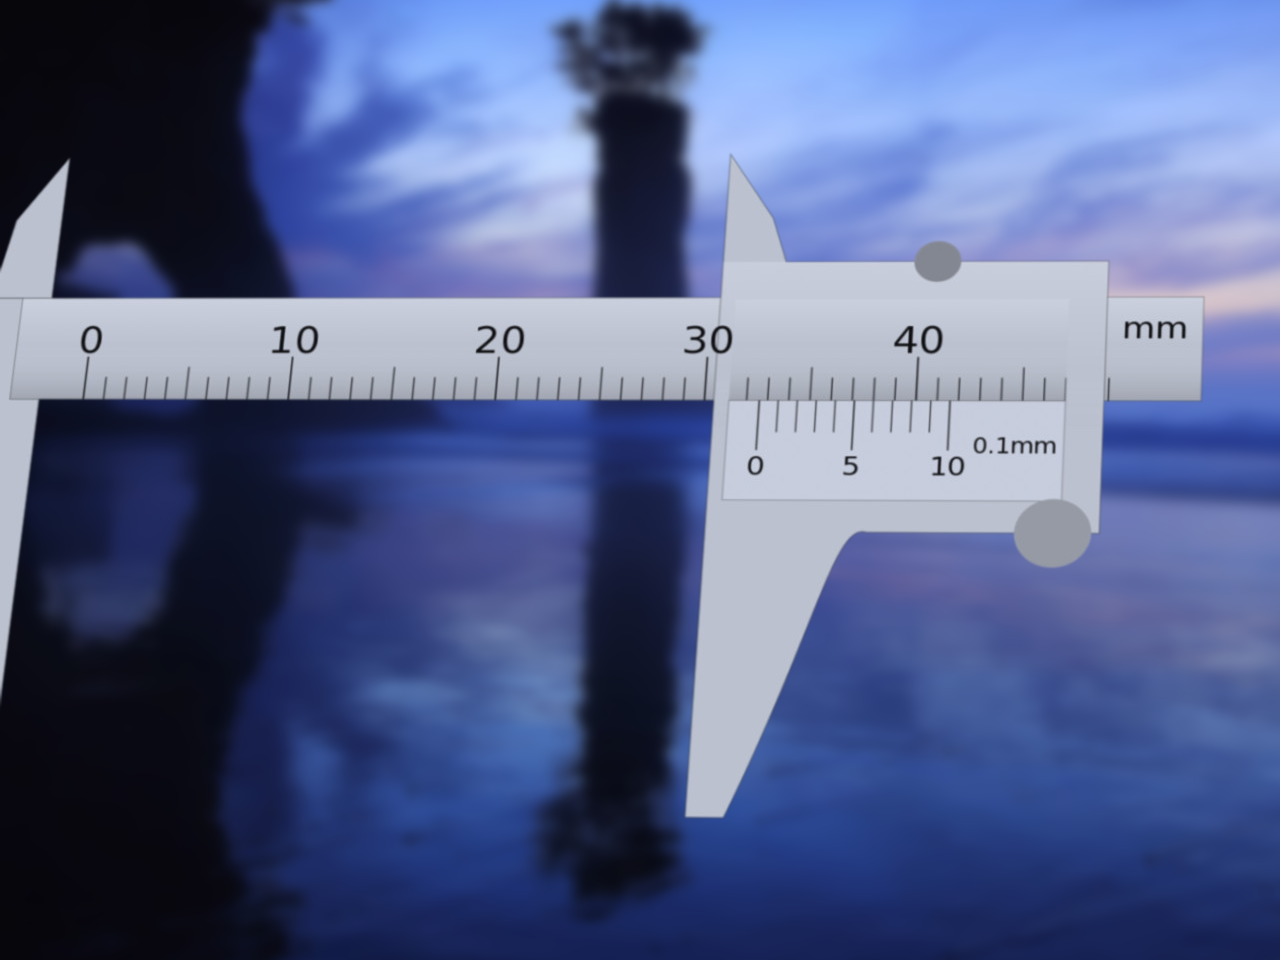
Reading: 32.6 mm
